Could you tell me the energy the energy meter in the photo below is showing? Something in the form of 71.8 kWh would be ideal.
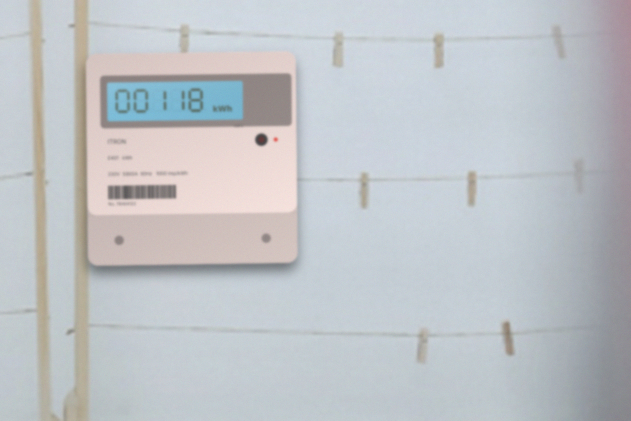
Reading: 118 kWh
